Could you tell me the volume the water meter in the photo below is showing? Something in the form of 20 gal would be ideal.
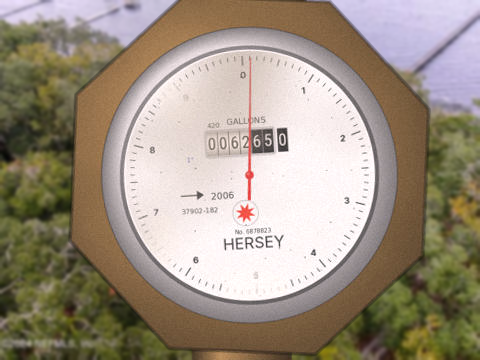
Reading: 62650.1 gal
